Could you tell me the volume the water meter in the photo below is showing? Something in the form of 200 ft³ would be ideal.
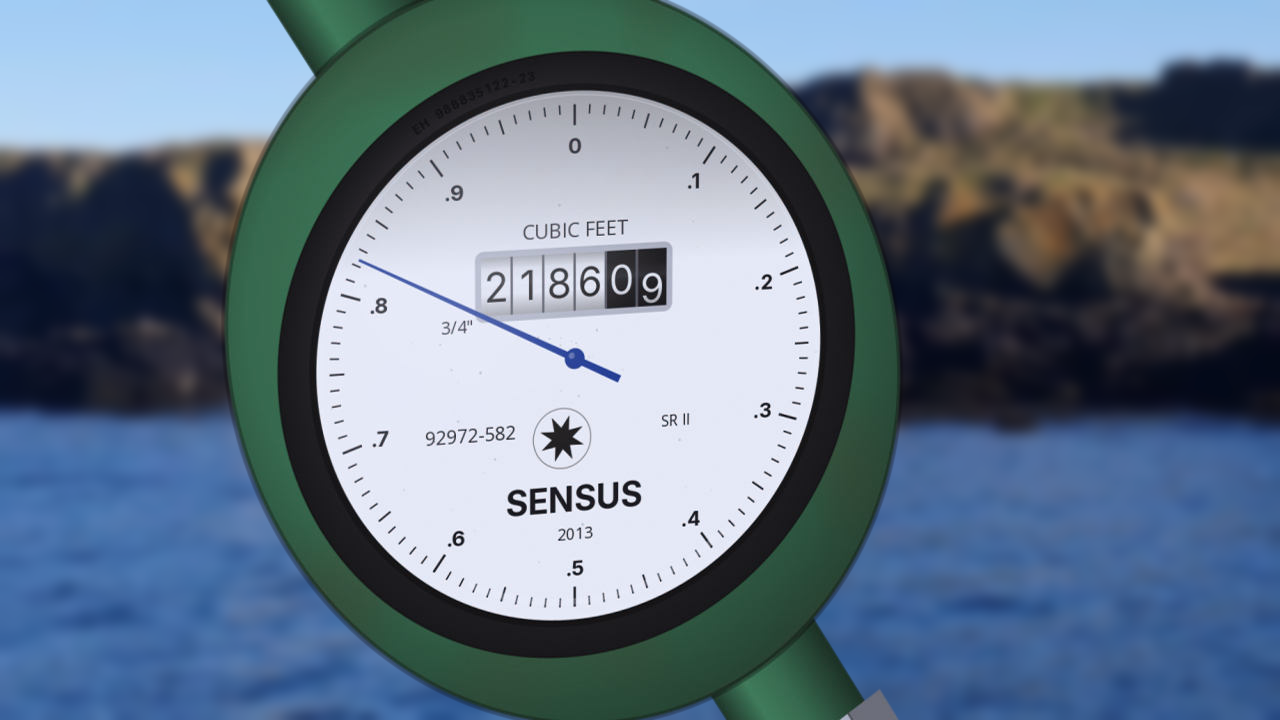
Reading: 218608.82 ft³
